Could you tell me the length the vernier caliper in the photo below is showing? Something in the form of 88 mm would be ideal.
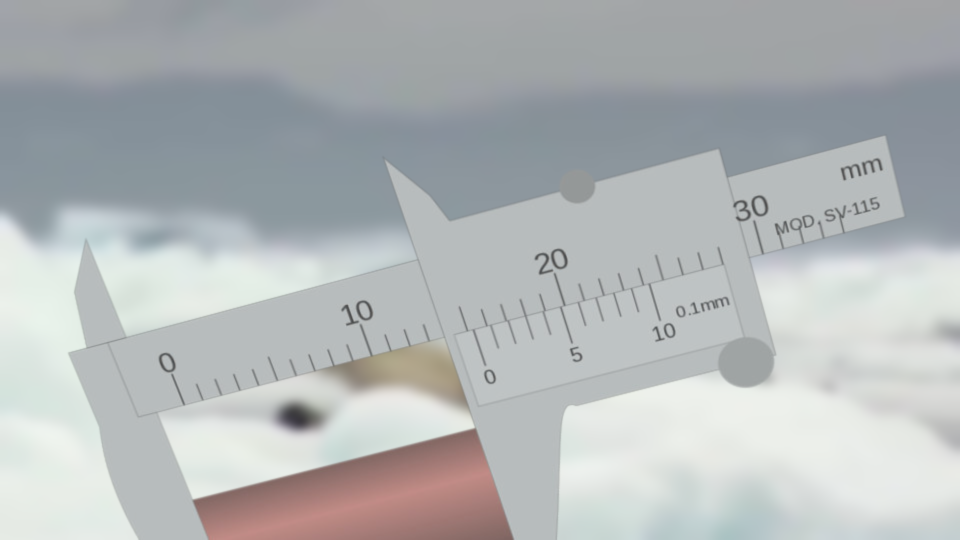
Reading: 15.3 mm
